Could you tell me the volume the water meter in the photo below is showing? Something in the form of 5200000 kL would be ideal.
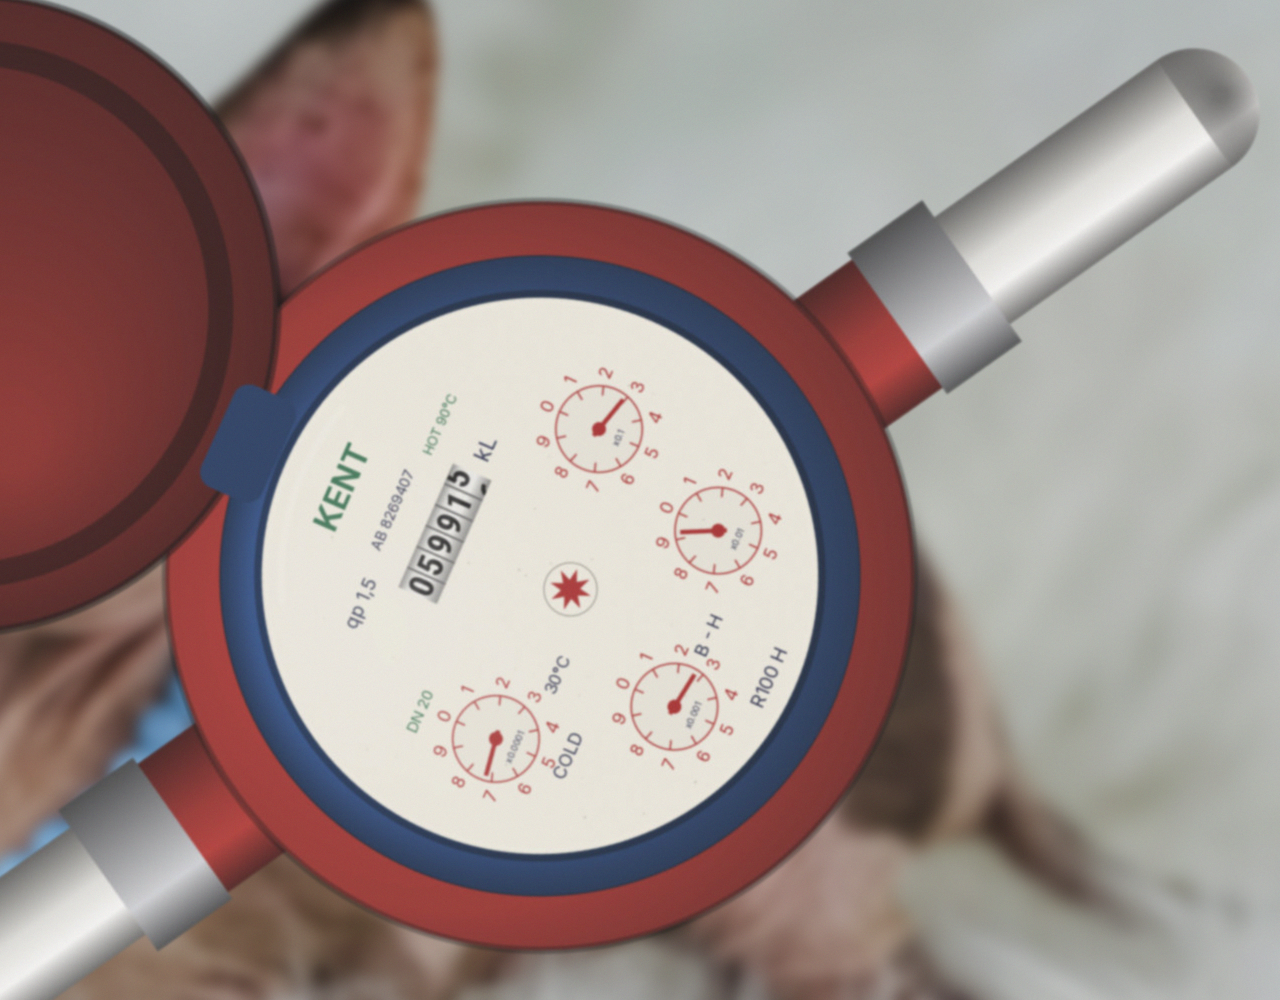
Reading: 59915.2927 kL
